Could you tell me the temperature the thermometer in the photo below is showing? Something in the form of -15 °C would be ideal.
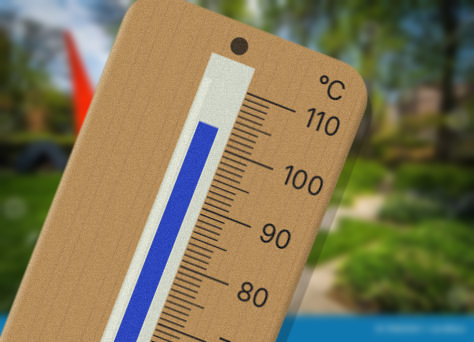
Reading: 103 °C
